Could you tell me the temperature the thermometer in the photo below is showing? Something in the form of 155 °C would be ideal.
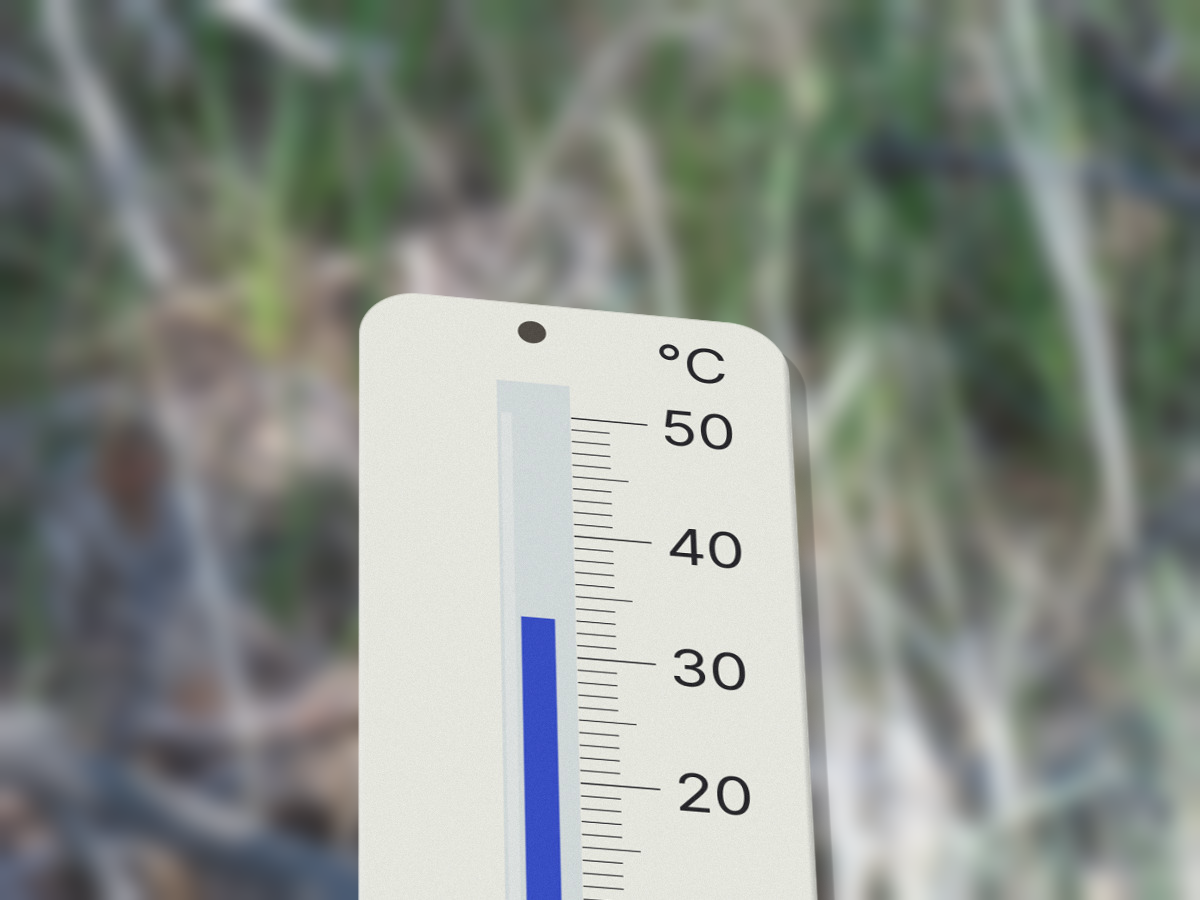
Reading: 33 °C
